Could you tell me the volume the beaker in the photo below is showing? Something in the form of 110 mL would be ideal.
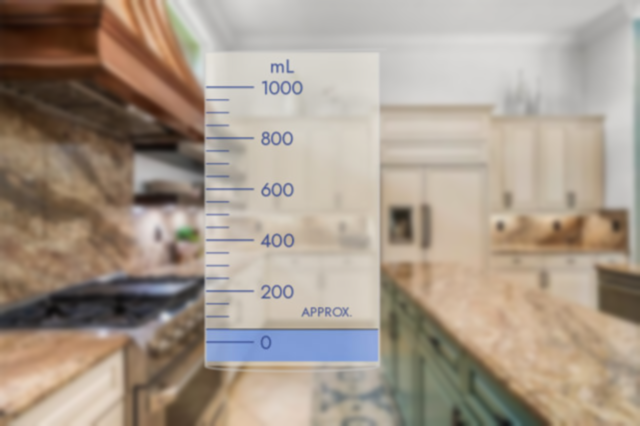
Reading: 50 mL
